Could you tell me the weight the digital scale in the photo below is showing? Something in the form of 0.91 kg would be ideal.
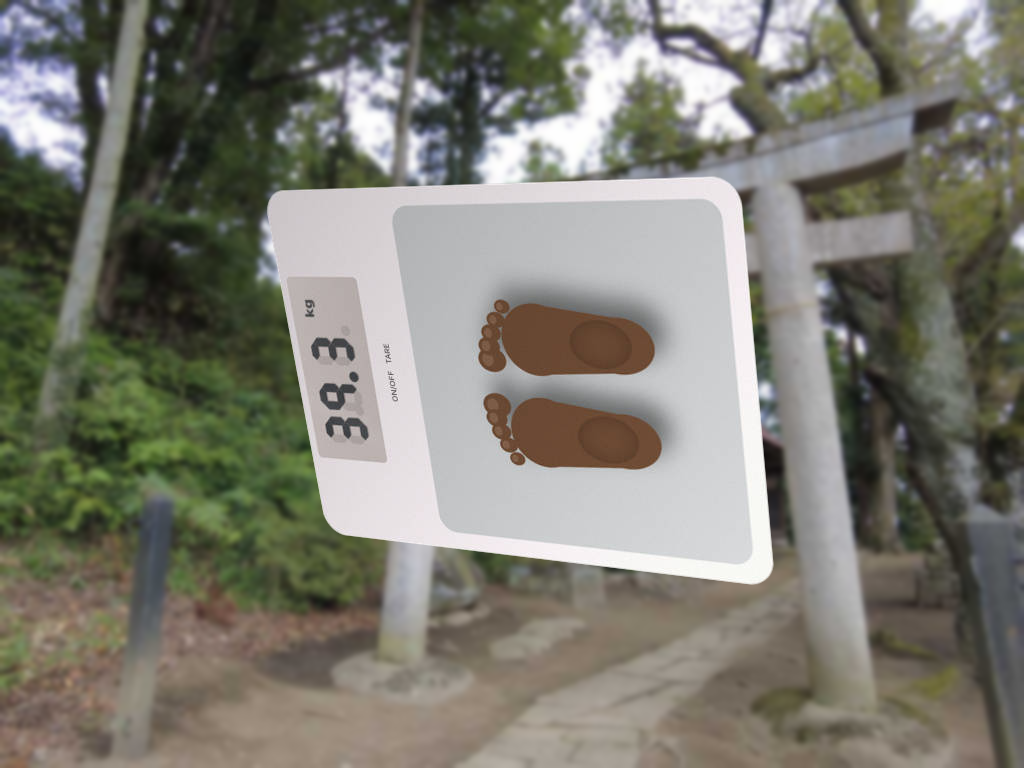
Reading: 39.3 kg
